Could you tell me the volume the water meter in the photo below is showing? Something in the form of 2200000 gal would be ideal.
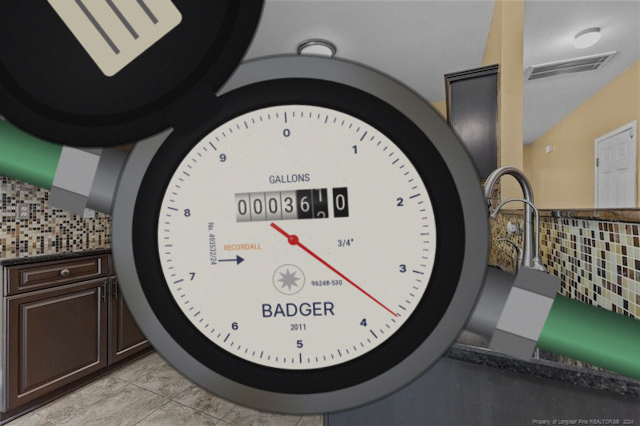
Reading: 3613.6 gal
